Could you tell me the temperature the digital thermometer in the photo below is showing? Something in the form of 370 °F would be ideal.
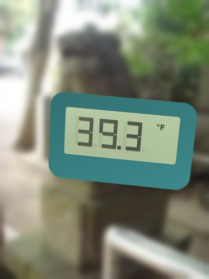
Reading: 39.3 °F
